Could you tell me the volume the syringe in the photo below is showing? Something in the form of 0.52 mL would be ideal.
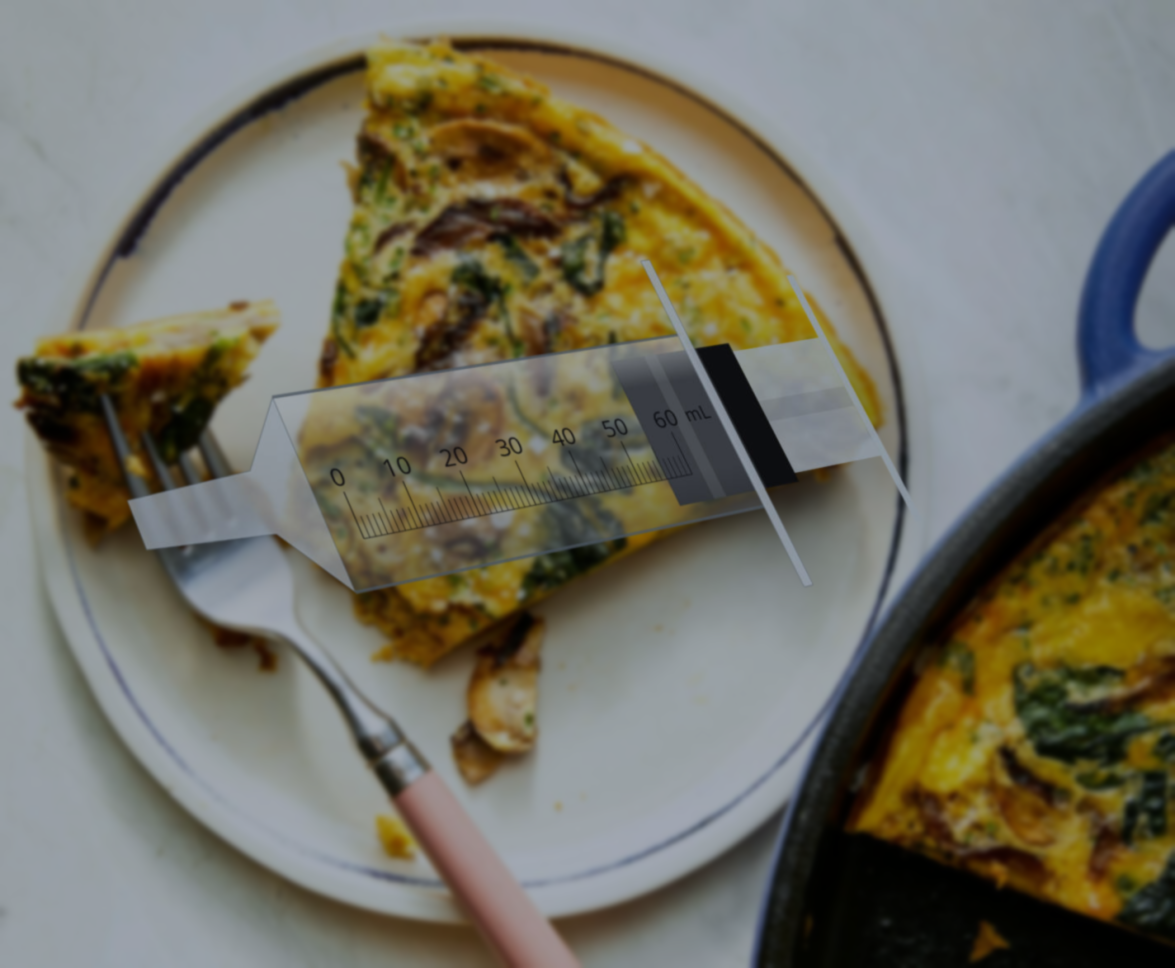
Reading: 55 mL
